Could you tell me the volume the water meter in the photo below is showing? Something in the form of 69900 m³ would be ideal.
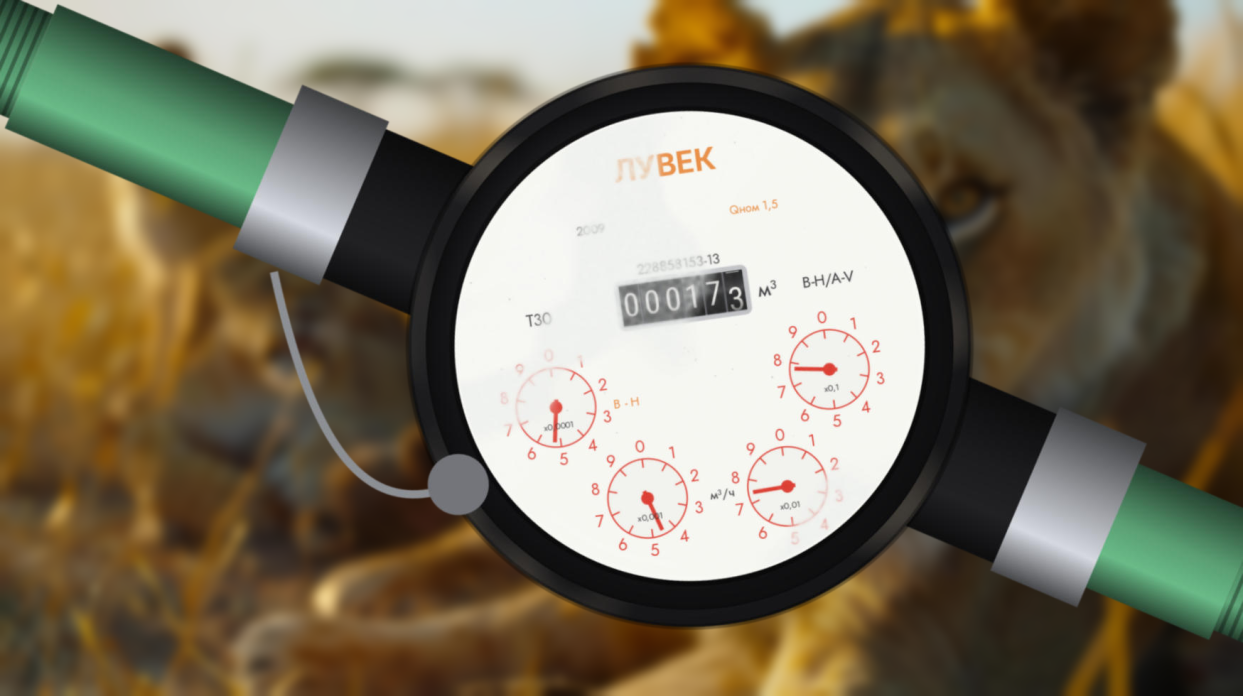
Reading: 172.7745 m³
